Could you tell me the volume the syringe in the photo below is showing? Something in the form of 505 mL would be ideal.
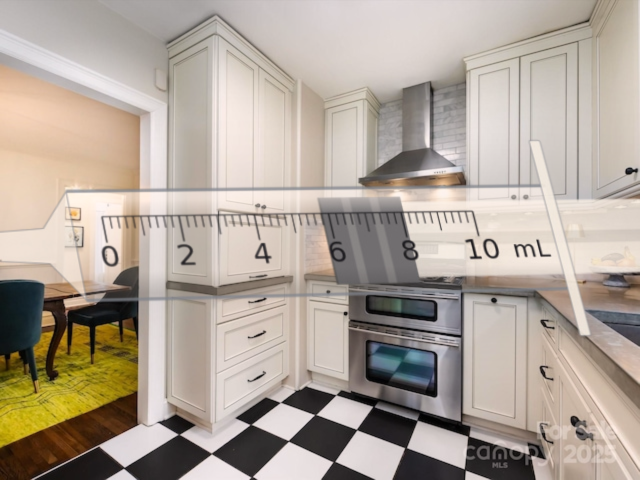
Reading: 5.8 mL
